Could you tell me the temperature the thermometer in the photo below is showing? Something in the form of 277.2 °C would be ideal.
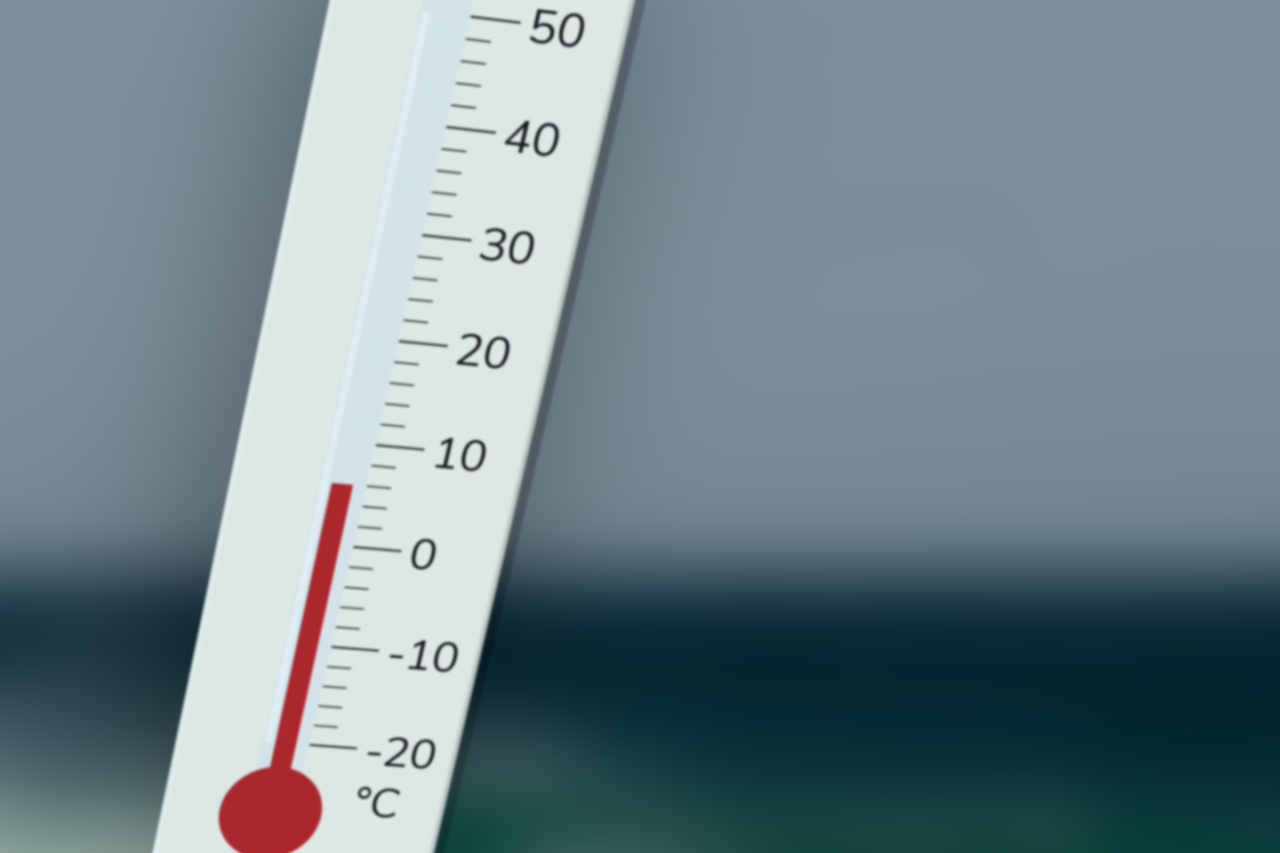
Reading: 6 °C
